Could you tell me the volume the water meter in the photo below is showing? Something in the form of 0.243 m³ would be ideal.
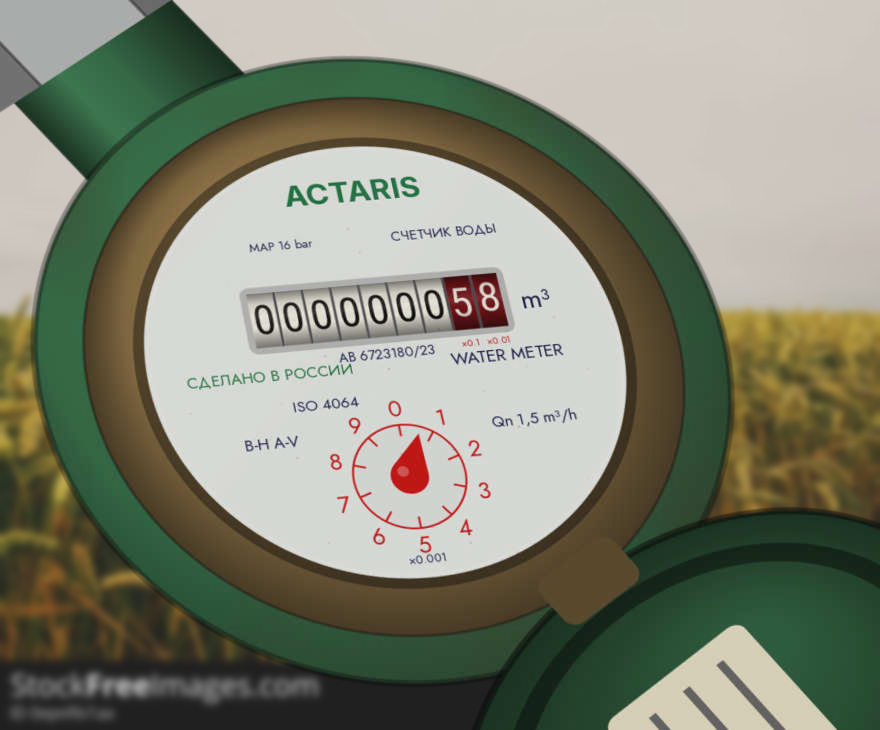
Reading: 0.580 m³
